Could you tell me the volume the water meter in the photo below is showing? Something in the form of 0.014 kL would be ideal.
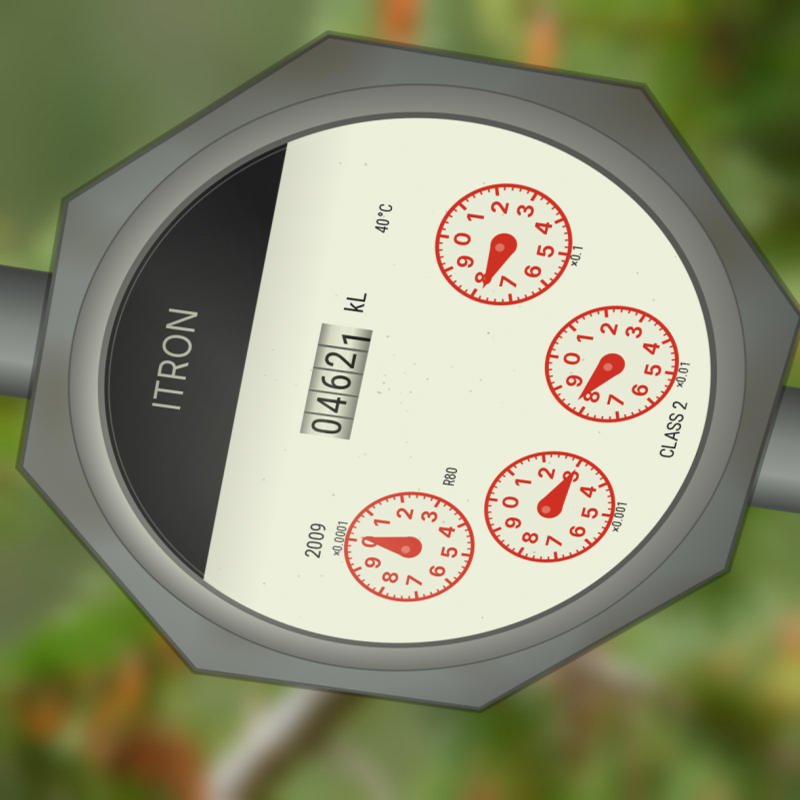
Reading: 4620.7830 kL
